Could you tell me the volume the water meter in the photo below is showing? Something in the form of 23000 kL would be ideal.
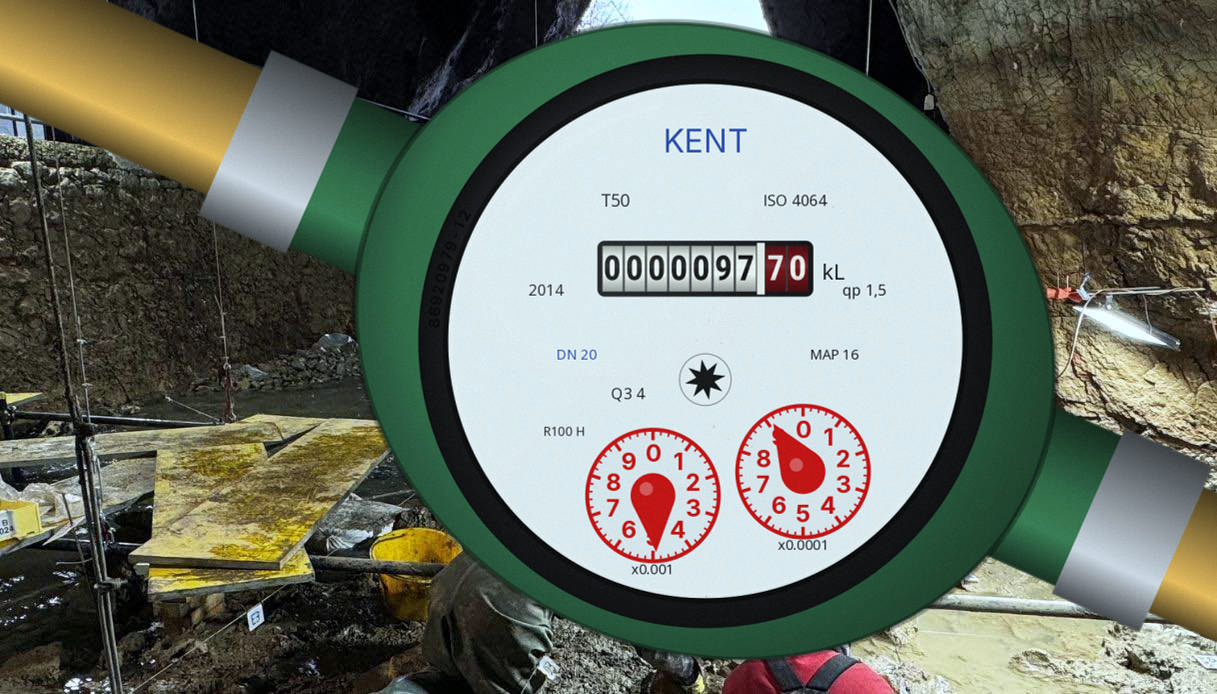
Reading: 97.7049 kL
